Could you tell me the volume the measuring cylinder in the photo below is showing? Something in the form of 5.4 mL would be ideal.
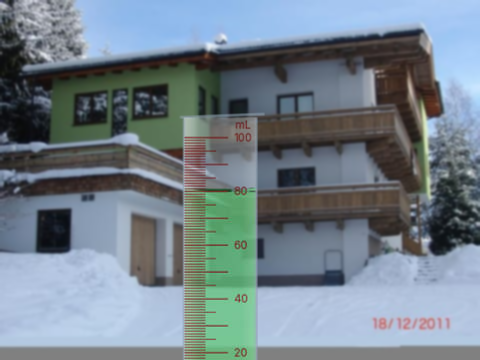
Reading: 80 mL
